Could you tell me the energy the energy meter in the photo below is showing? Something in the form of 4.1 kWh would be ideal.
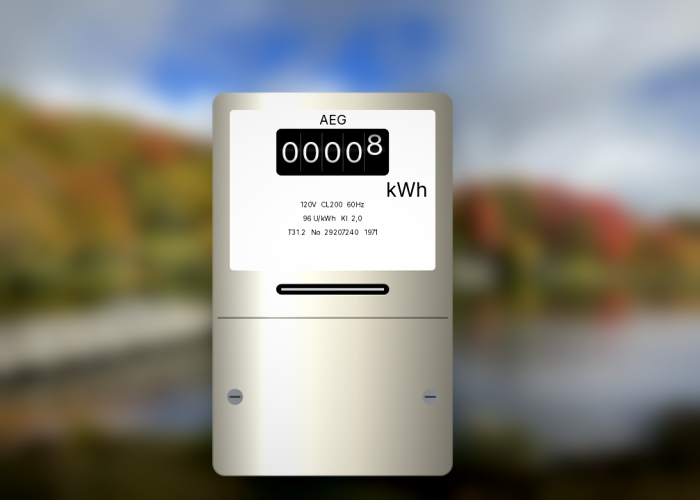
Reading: 8 kWh
